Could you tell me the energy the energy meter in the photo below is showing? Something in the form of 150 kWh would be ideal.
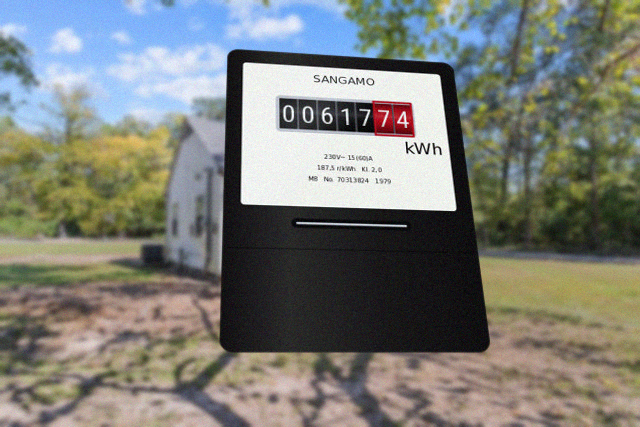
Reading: 617.74 kWh
